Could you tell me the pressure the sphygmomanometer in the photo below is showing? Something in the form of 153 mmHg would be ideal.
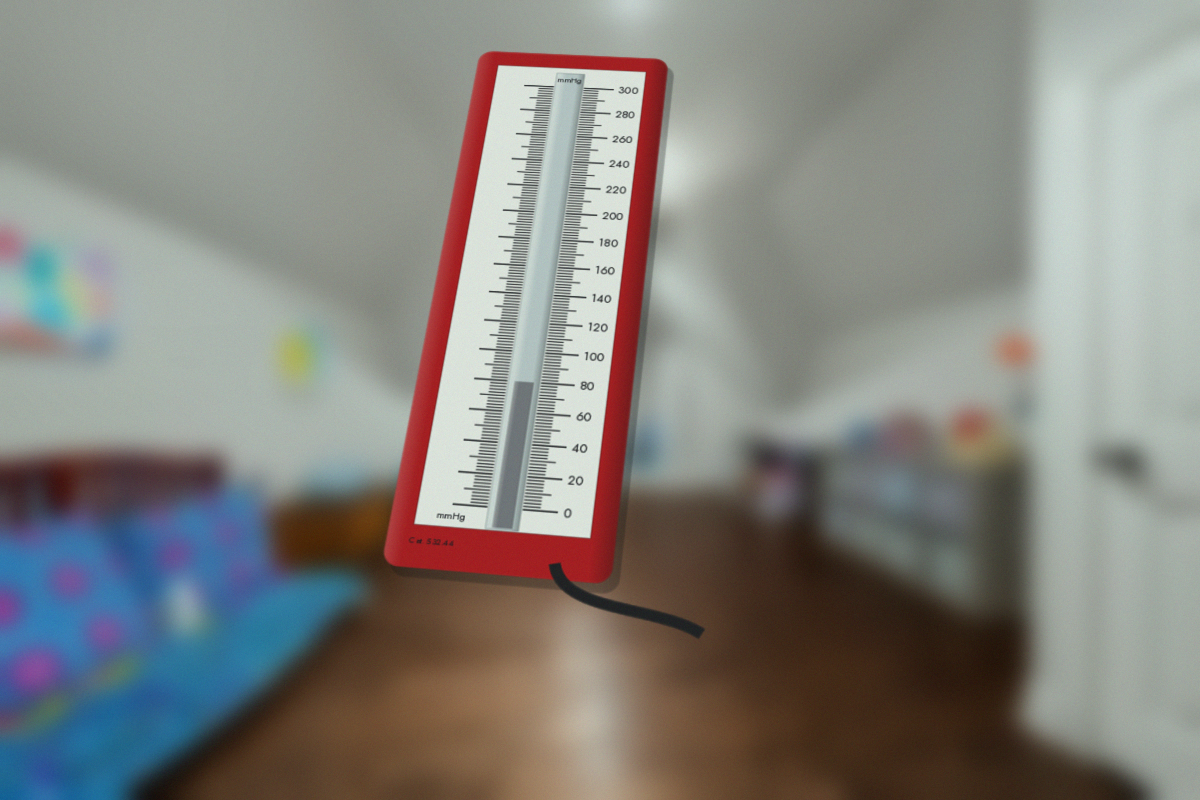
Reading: 80 mmHg
